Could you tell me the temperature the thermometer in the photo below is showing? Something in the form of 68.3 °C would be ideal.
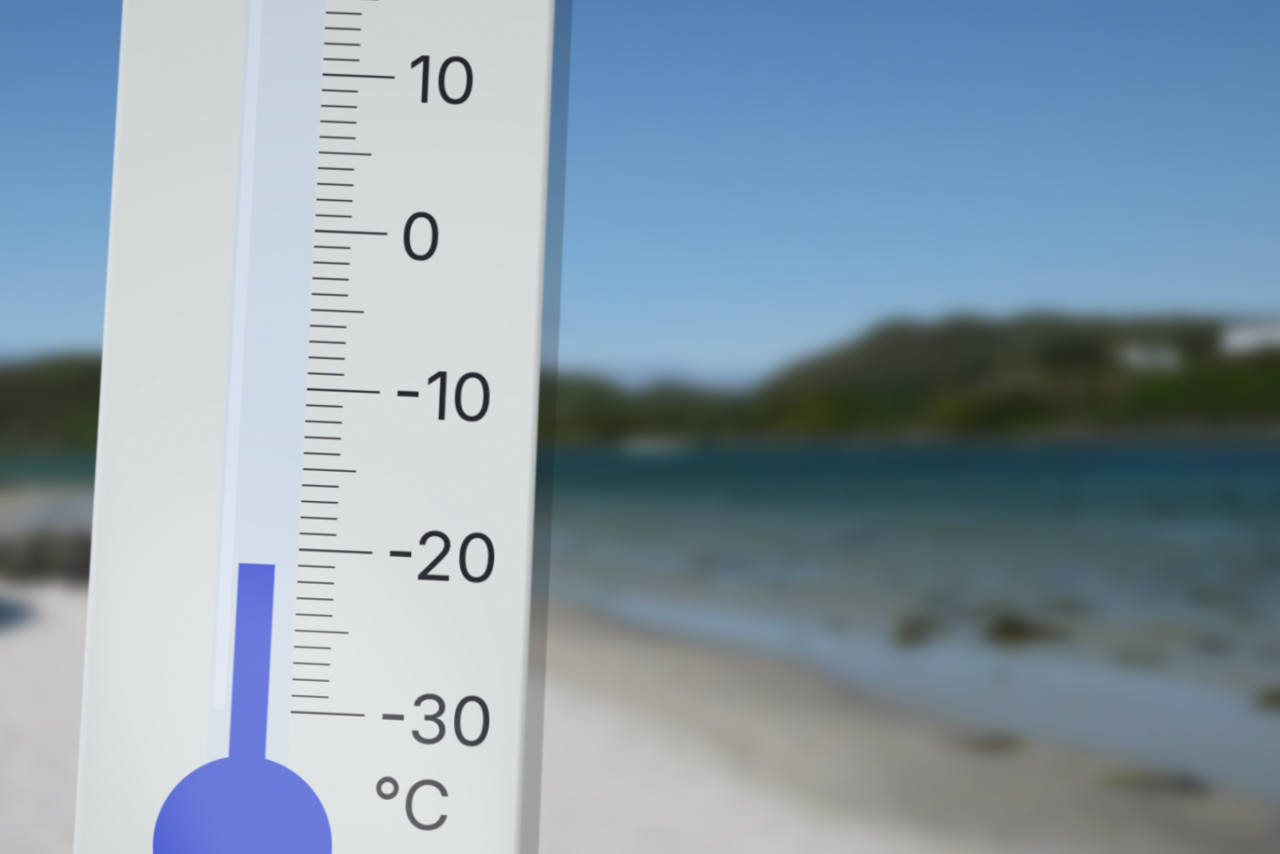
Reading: -21 °C
